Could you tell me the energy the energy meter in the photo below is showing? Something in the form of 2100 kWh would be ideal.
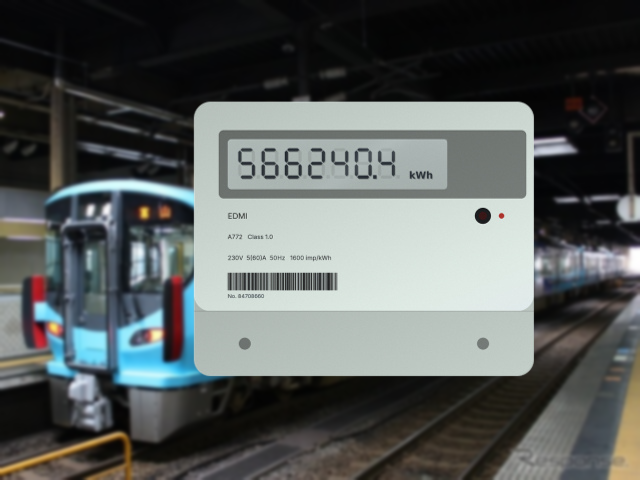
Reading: 566240.4 kWh
